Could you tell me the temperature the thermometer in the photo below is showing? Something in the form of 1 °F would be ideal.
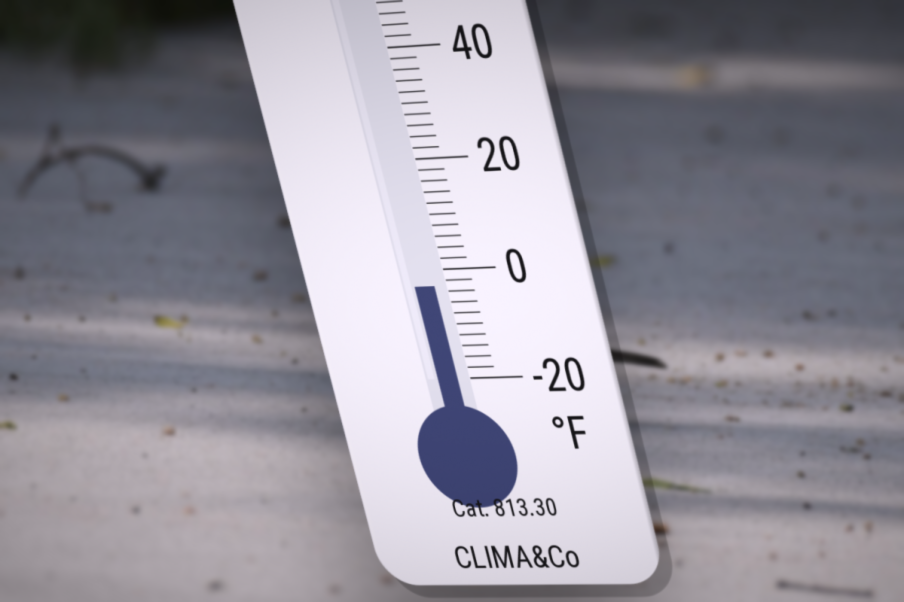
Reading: -3 °F
